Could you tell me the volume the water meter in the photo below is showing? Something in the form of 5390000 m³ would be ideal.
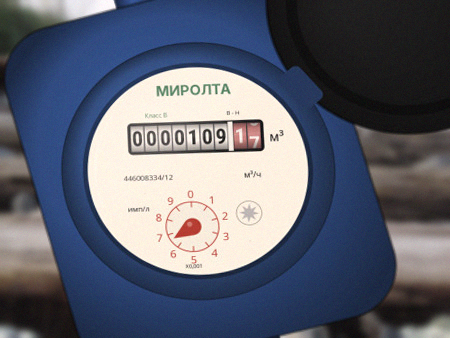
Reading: 109.166 m³
